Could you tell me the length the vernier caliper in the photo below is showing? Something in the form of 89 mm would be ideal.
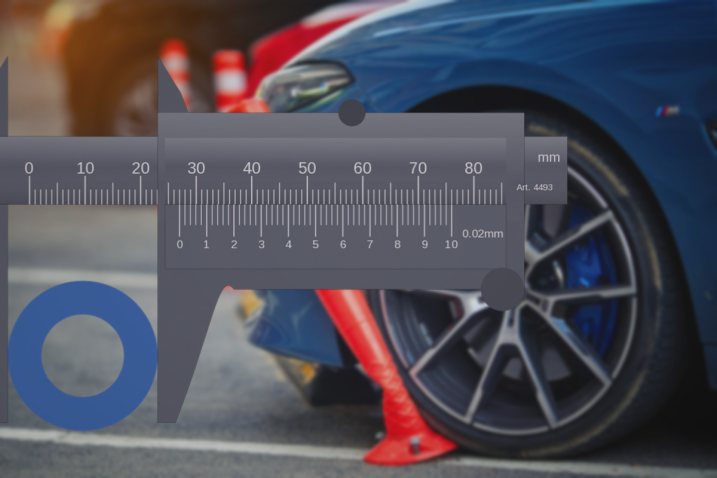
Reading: 27.0 mm
